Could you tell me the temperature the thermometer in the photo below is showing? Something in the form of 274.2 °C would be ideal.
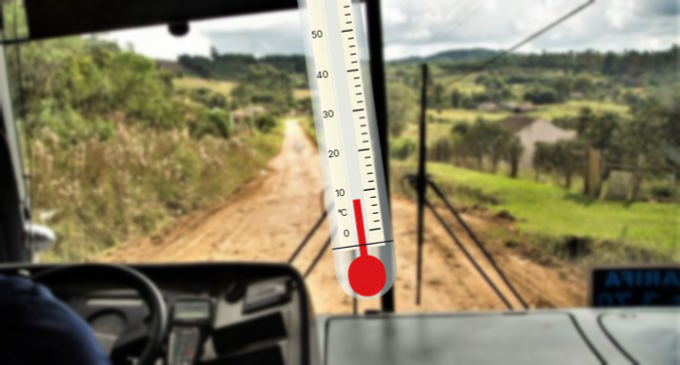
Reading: 8 °C
